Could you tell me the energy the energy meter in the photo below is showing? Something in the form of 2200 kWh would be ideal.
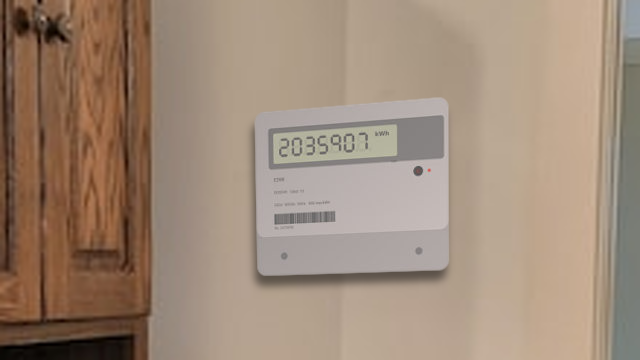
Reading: 2035907 kWh
